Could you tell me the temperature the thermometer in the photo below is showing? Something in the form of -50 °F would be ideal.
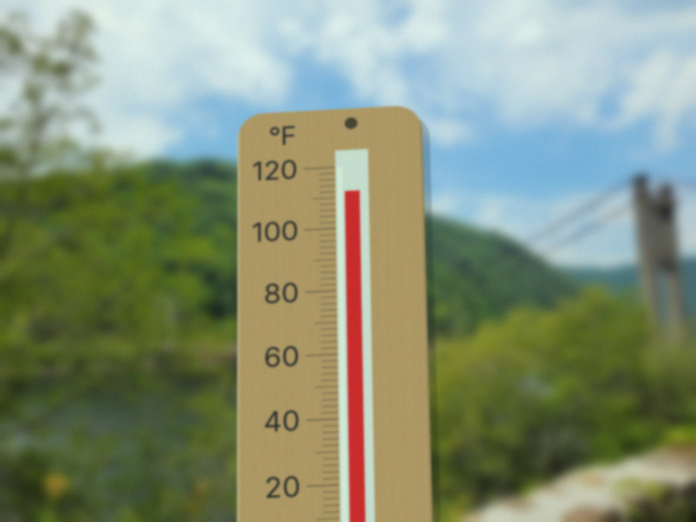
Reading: 112 °F
